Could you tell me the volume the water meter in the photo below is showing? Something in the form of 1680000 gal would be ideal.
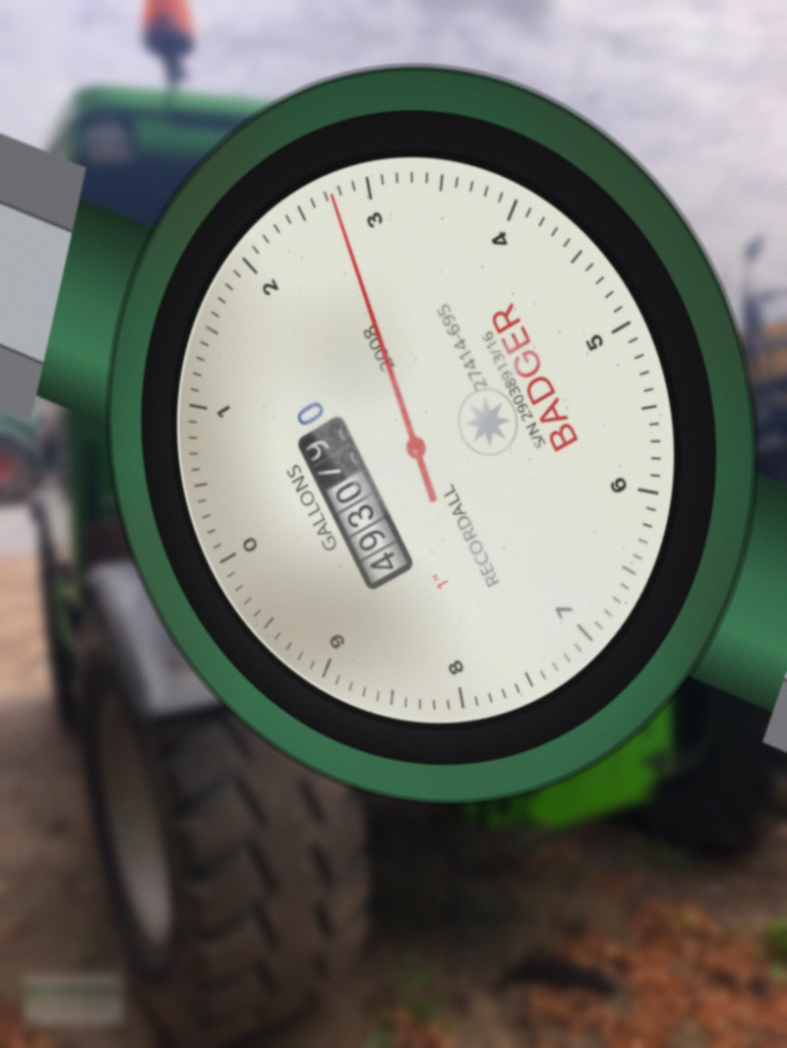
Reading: 4930792.7 gal
